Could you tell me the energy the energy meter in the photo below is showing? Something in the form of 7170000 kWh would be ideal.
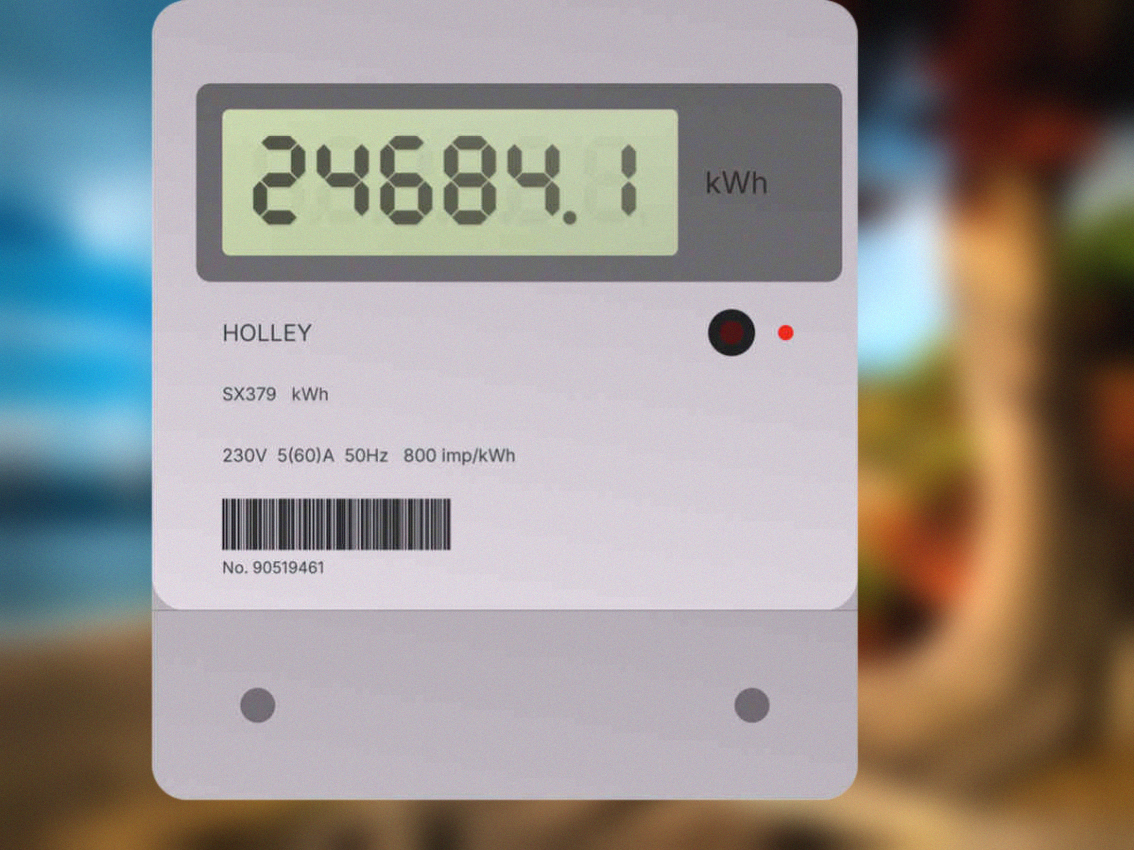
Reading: 24684.1 kWh
